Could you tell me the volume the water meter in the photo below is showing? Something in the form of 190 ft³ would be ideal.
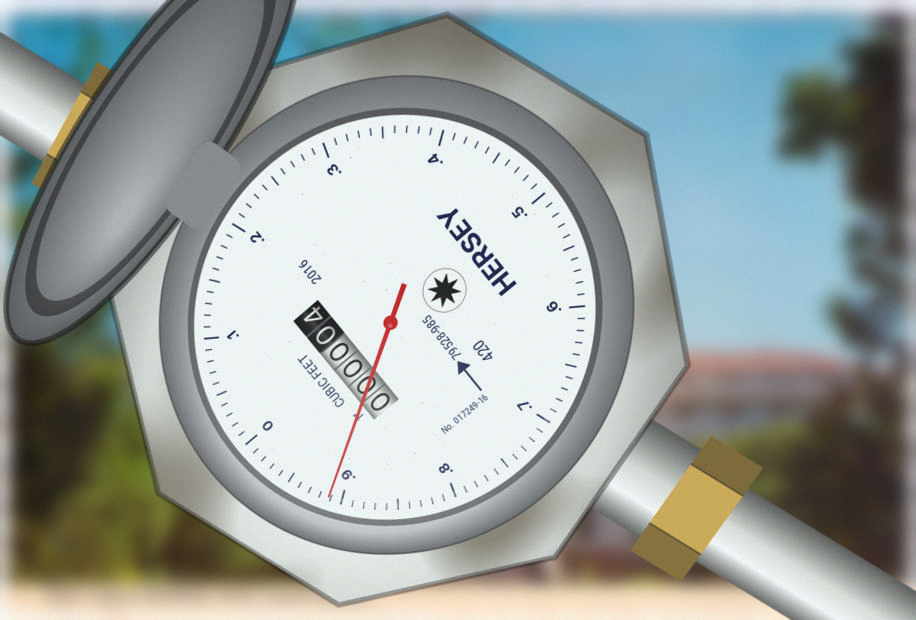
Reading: 3.91 ft³
